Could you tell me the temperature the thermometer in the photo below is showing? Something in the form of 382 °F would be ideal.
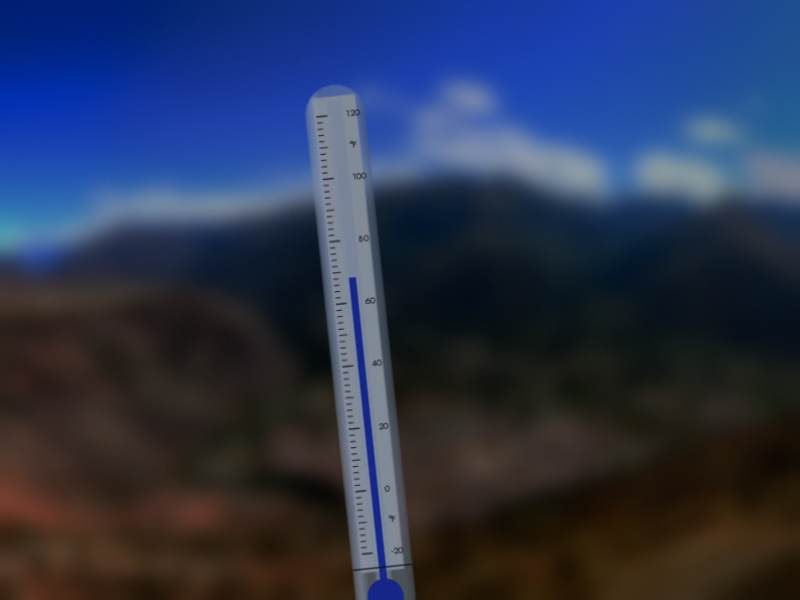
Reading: 68 °F
